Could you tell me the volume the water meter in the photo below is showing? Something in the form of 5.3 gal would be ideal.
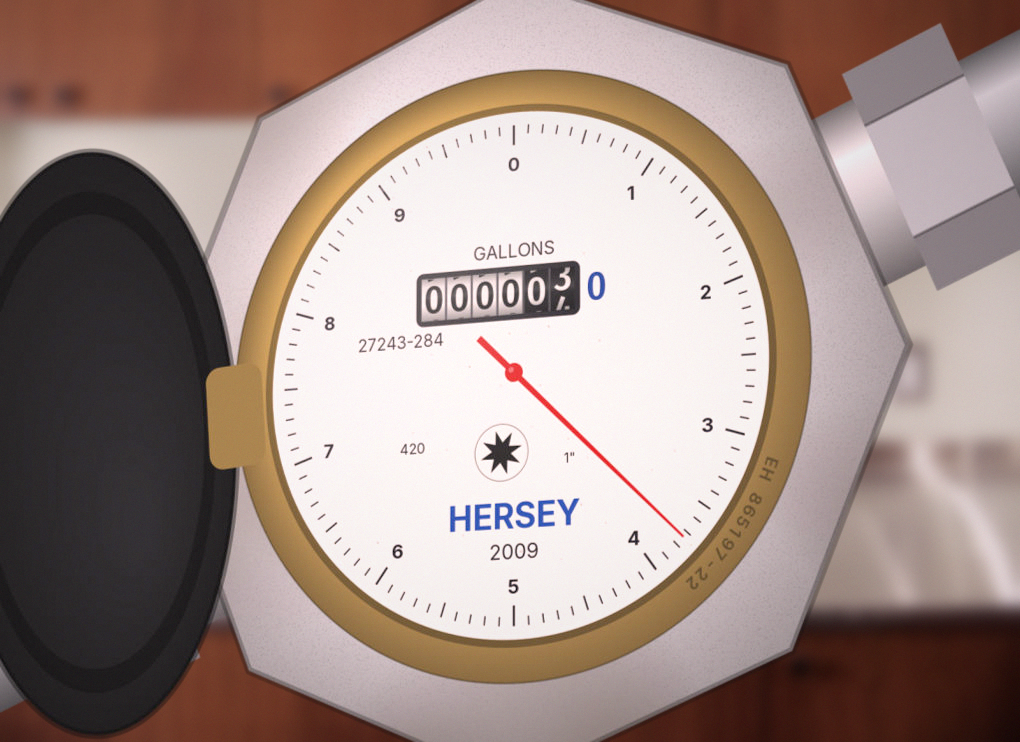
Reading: 33.7 gal
